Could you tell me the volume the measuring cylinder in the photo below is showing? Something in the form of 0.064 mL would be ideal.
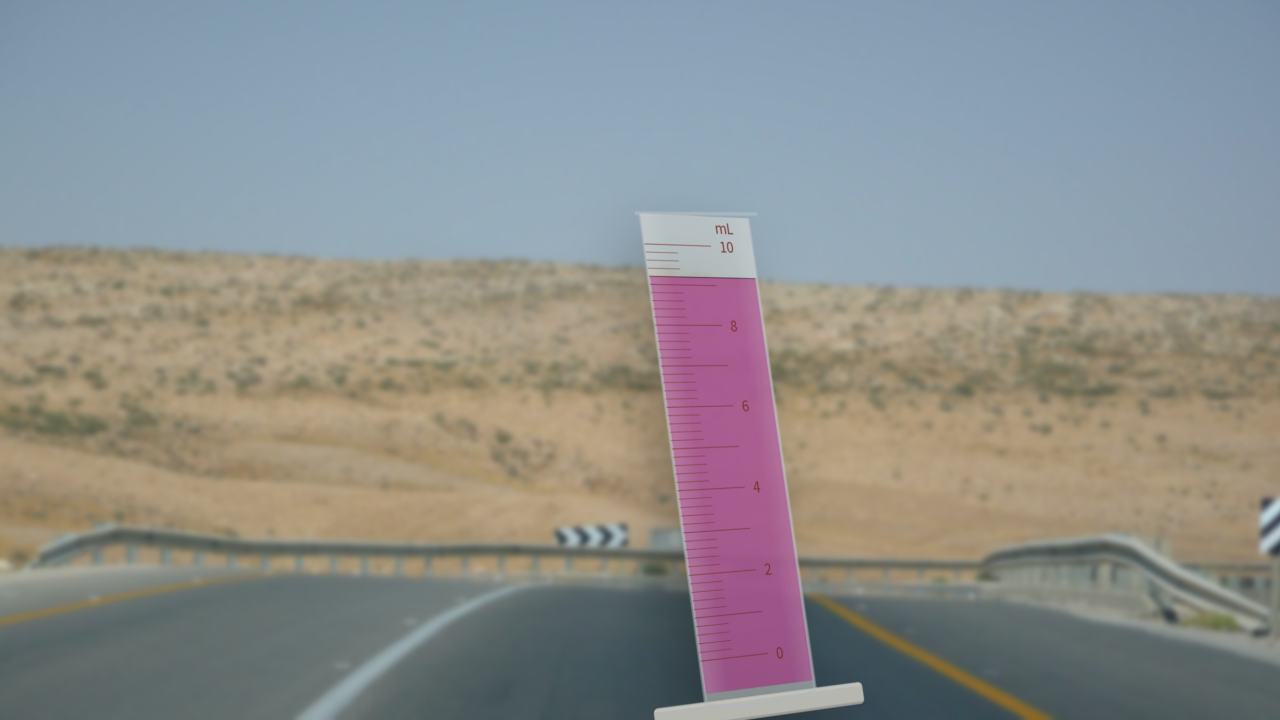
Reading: 9.2 mL
